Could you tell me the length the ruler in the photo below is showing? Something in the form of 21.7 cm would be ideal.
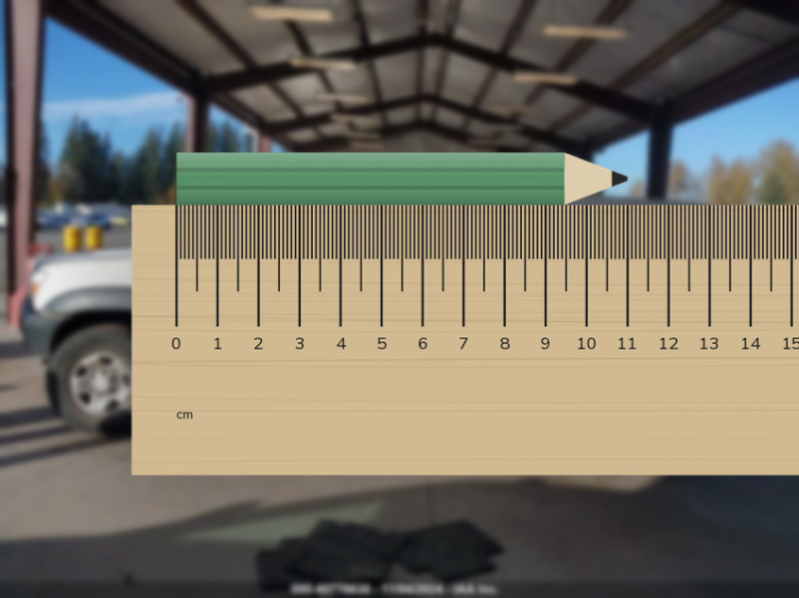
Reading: 11 cm
